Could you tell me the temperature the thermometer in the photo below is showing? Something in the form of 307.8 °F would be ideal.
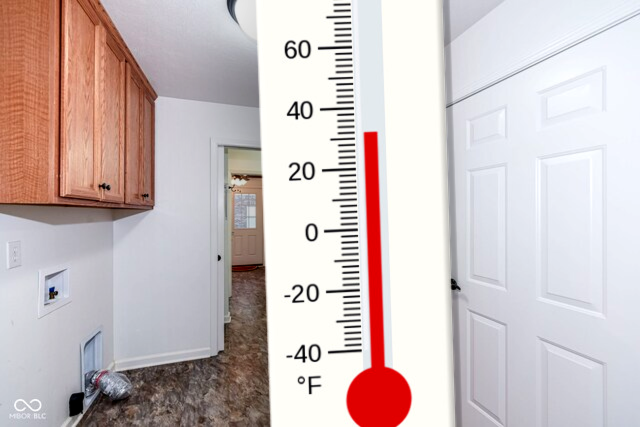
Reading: 32 °F
